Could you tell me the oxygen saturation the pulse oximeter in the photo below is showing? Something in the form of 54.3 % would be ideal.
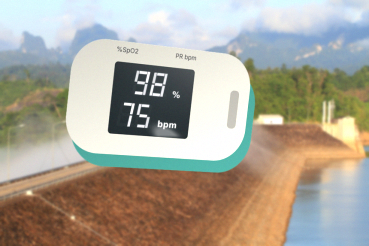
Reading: 98 %
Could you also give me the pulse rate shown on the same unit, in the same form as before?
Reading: 75 bpm
